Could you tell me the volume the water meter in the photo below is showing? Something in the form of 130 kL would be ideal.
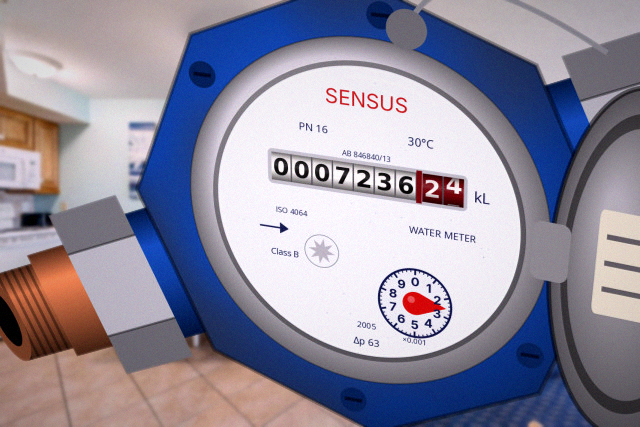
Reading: 7236.242 kL
